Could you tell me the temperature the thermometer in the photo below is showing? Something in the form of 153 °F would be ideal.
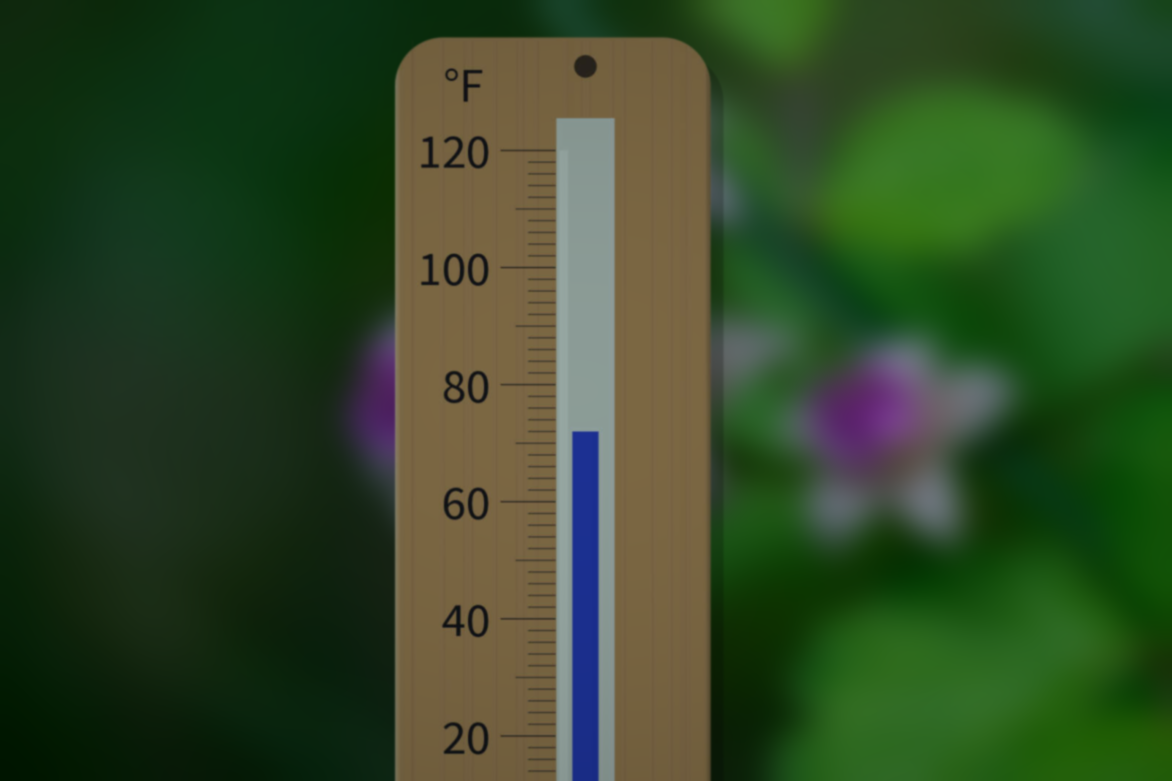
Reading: 72 °F
